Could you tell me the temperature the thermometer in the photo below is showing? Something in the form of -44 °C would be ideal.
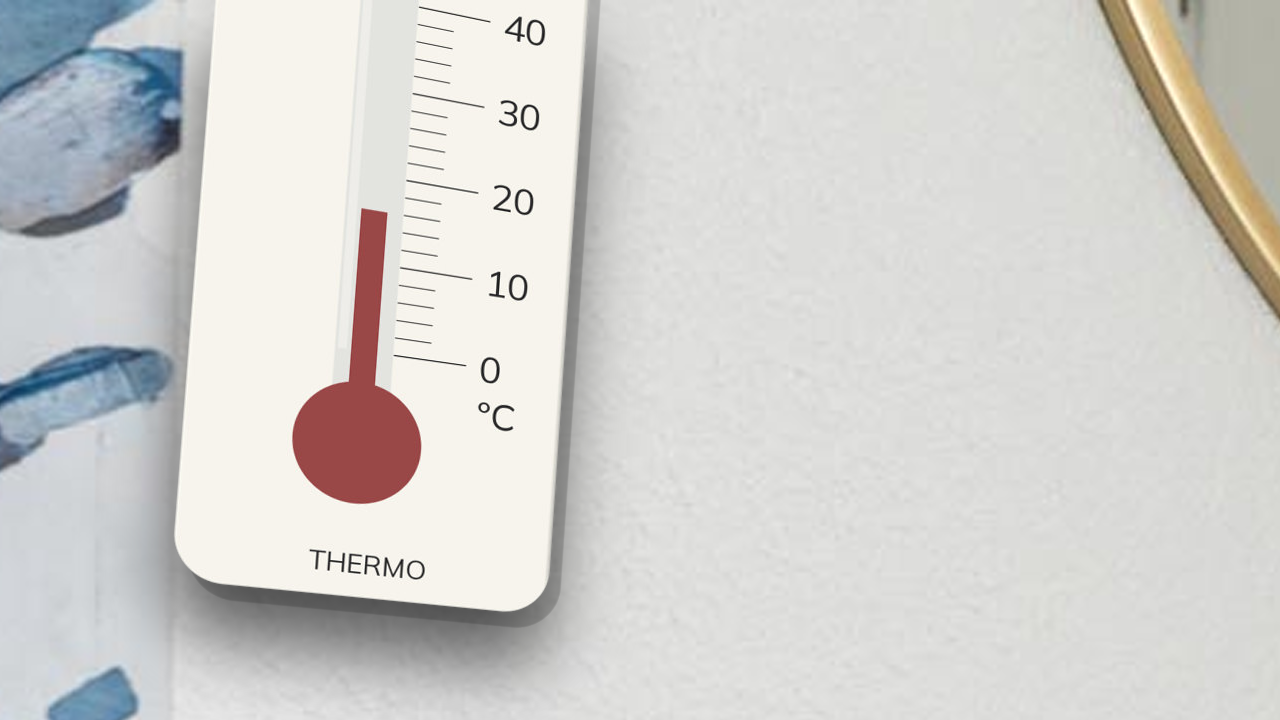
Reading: 16 °C
